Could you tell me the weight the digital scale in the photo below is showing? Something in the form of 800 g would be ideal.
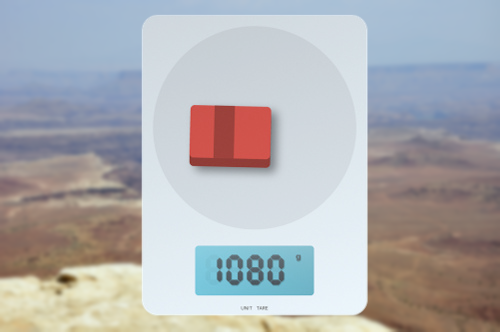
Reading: 1080 g
